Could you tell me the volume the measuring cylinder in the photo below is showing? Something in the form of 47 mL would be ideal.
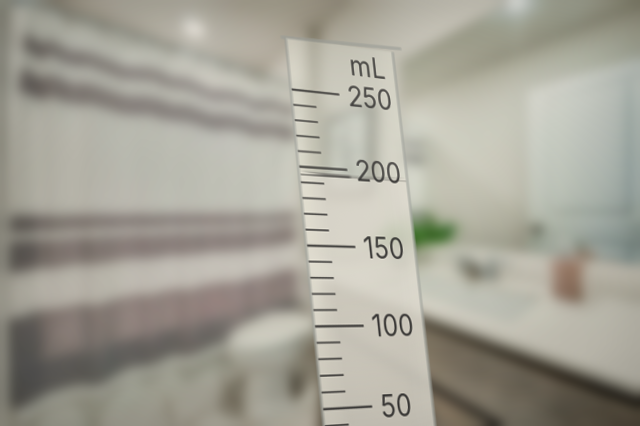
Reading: 195 mL
